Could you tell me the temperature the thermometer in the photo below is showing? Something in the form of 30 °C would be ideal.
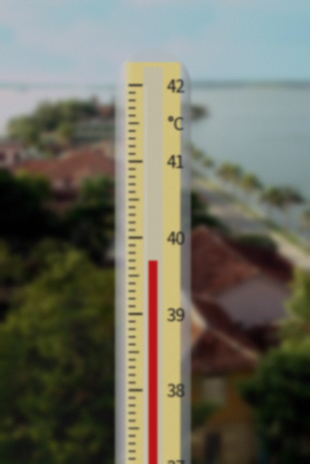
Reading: 39.7 °C
